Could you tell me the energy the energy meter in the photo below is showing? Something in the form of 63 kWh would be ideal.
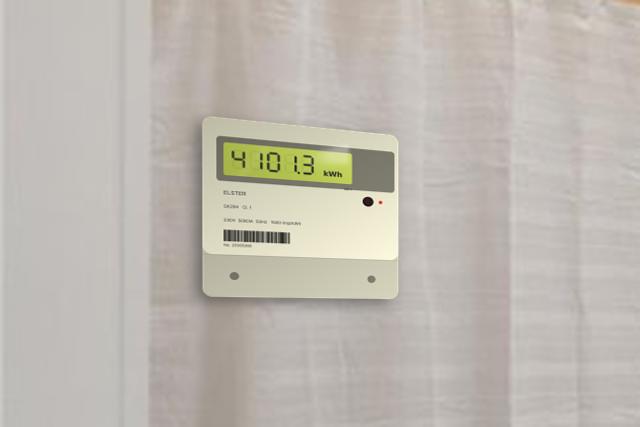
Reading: 4101.3 kWh
